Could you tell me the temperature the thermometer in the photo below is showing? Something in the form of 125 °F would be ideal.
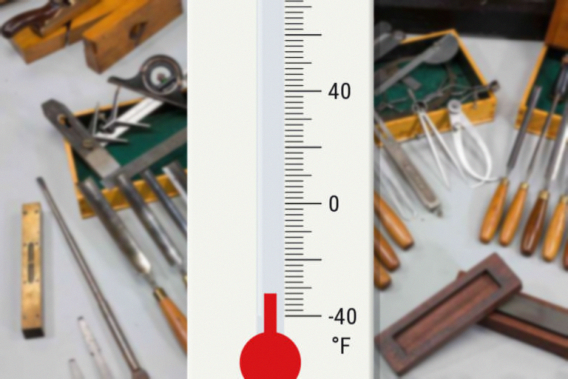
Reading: -32 °F
